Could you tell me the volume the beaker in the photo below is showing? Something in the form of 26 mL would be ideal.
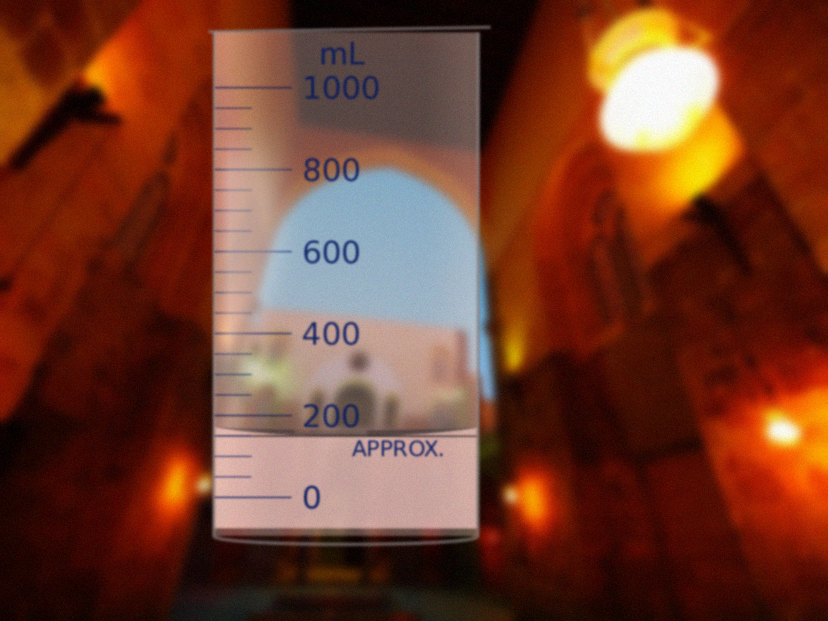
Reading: 150 mL
